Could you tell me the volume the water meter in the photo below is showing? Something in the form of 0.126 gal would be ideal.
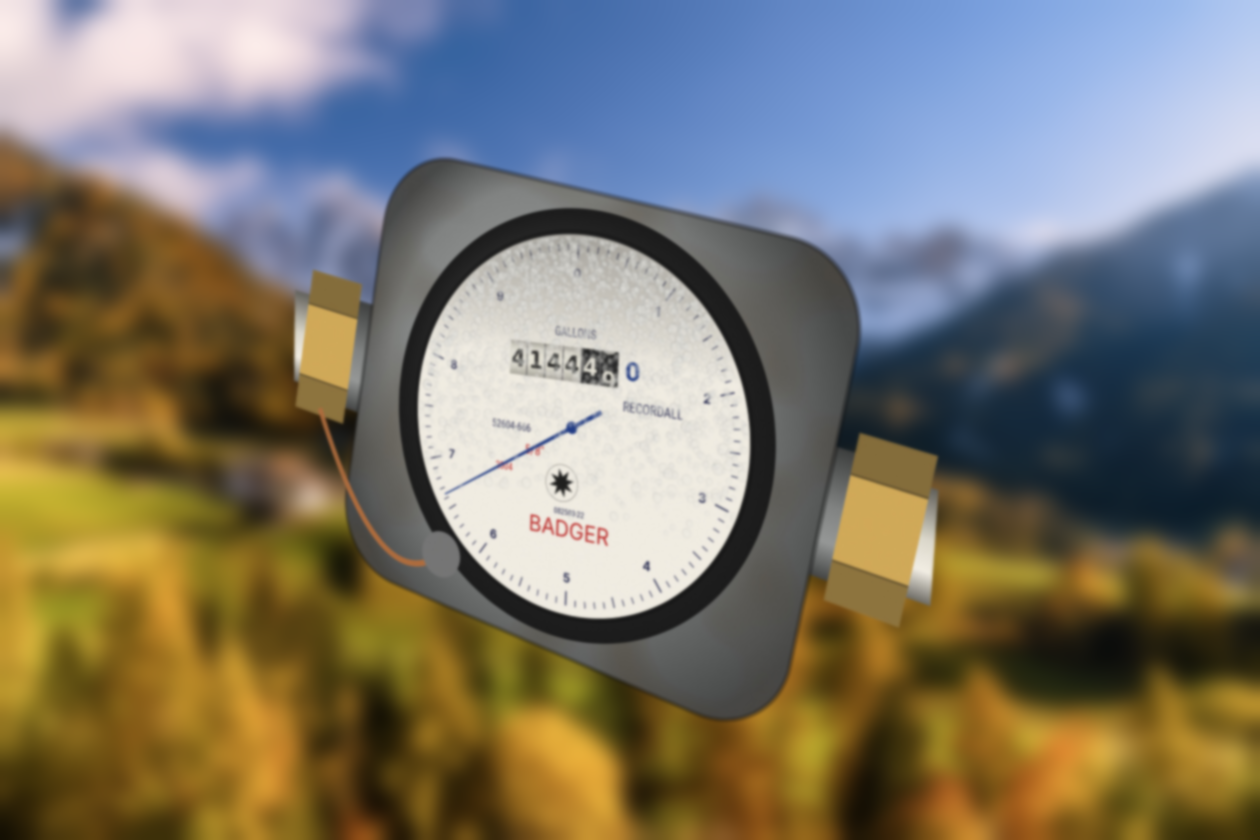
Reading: 4144486.6 gal
